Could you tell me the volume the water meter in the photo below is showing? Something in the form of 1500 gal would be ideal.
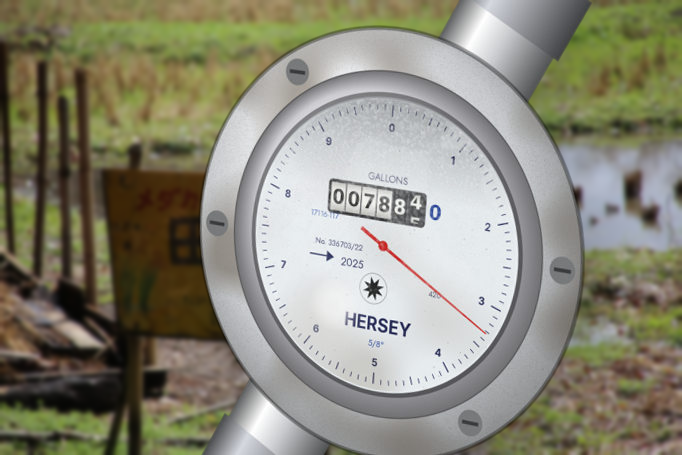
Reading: 78843.3 gal
